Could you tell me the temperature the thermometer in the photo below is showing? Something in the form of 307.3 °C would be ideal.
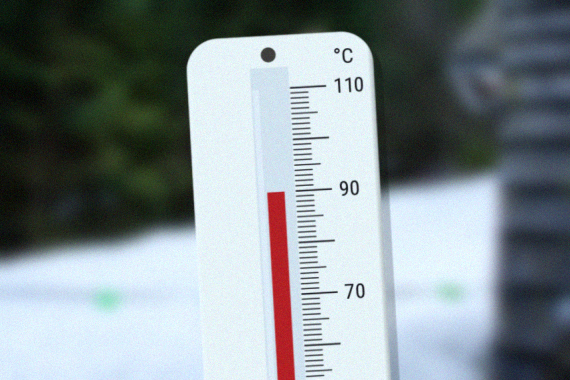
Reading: 90 °C
